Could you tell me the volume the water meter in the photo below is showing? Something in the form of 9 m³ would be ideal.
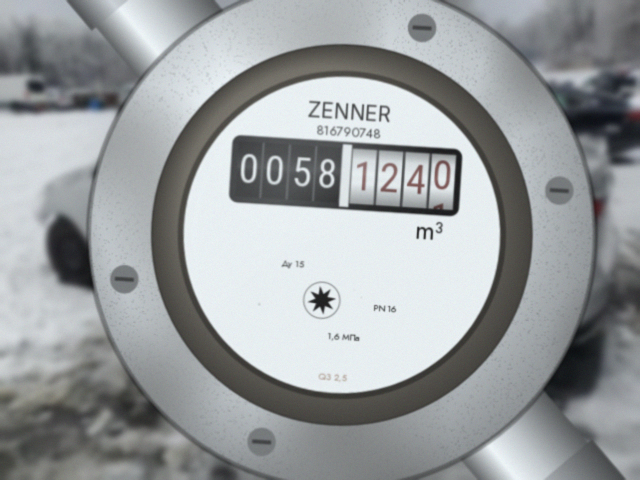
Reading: 58.1240 m³
